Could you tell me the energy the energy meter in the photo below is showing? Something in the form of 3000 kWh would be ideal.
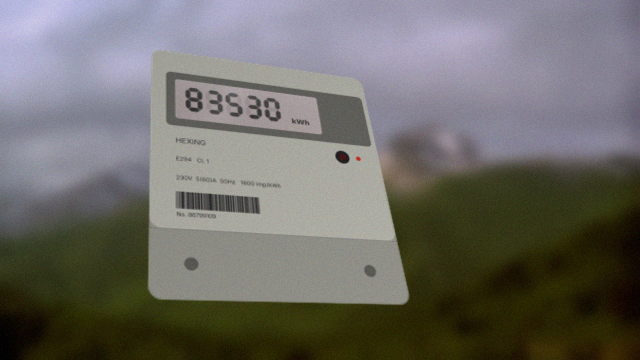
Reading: 83530 kWh
